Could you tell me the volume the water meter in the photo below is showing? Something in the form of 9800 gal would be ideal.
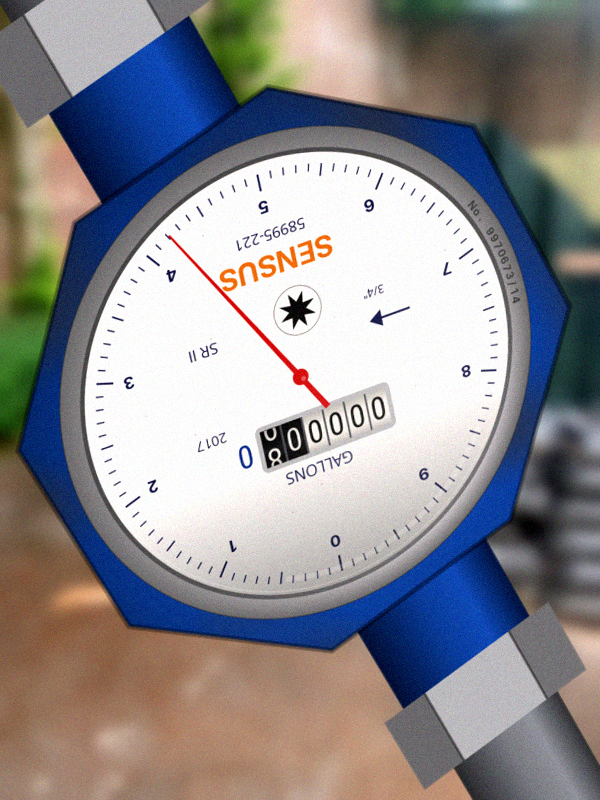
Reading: 84.2 gal
